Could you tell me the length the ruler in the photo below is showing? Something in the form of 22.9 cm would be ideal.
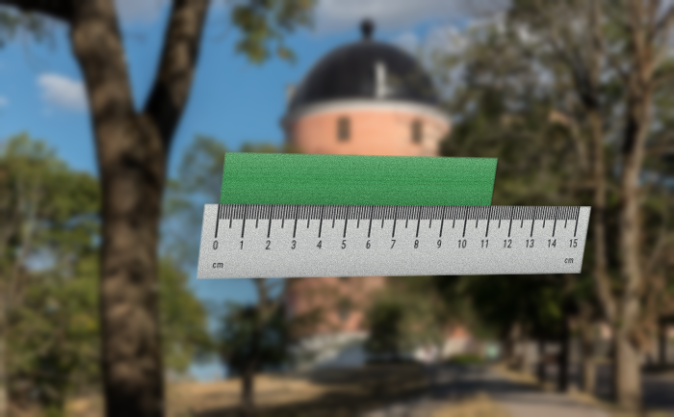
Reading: 11 cm
